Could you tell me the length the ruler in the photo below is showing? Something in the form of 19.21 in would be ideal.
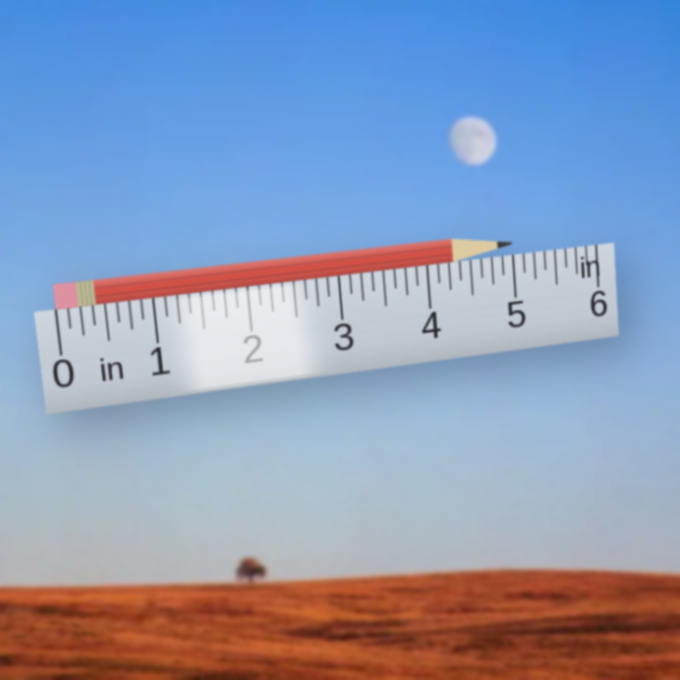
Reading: 5 in
